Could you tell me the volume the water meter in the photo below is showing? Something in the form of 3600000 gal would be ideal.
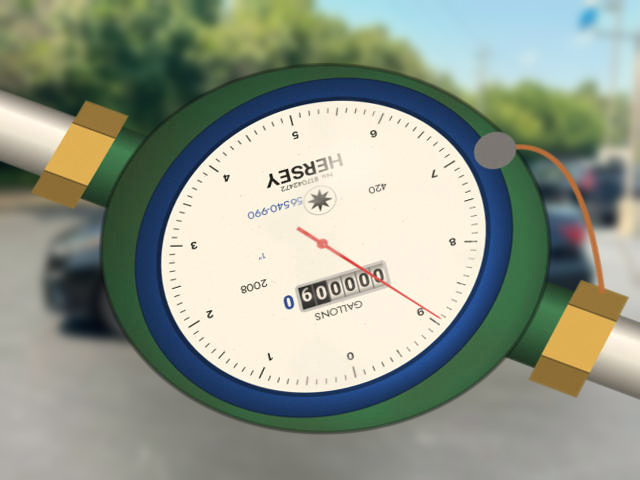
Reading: 88.9 gal
